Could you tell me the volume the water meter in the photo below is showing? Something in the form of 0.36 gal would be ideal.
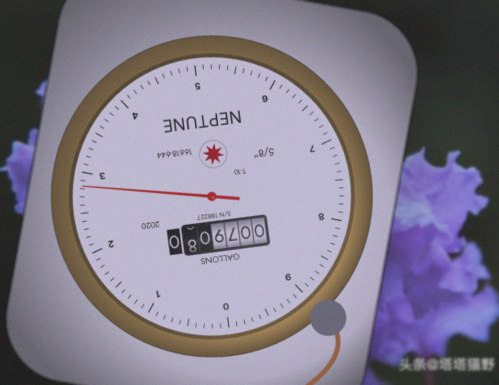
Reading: 79082.8 gal
